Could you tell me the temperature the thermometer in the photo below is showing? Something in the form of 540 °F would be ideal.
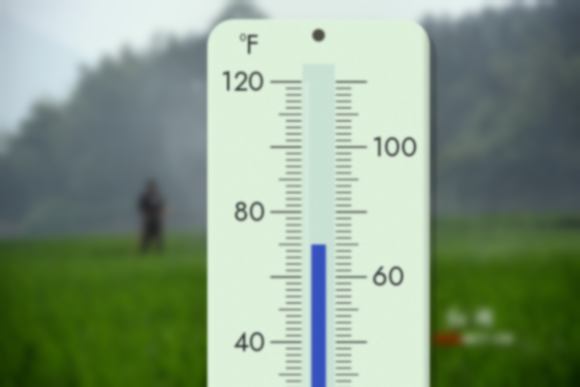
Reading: 70 °F
